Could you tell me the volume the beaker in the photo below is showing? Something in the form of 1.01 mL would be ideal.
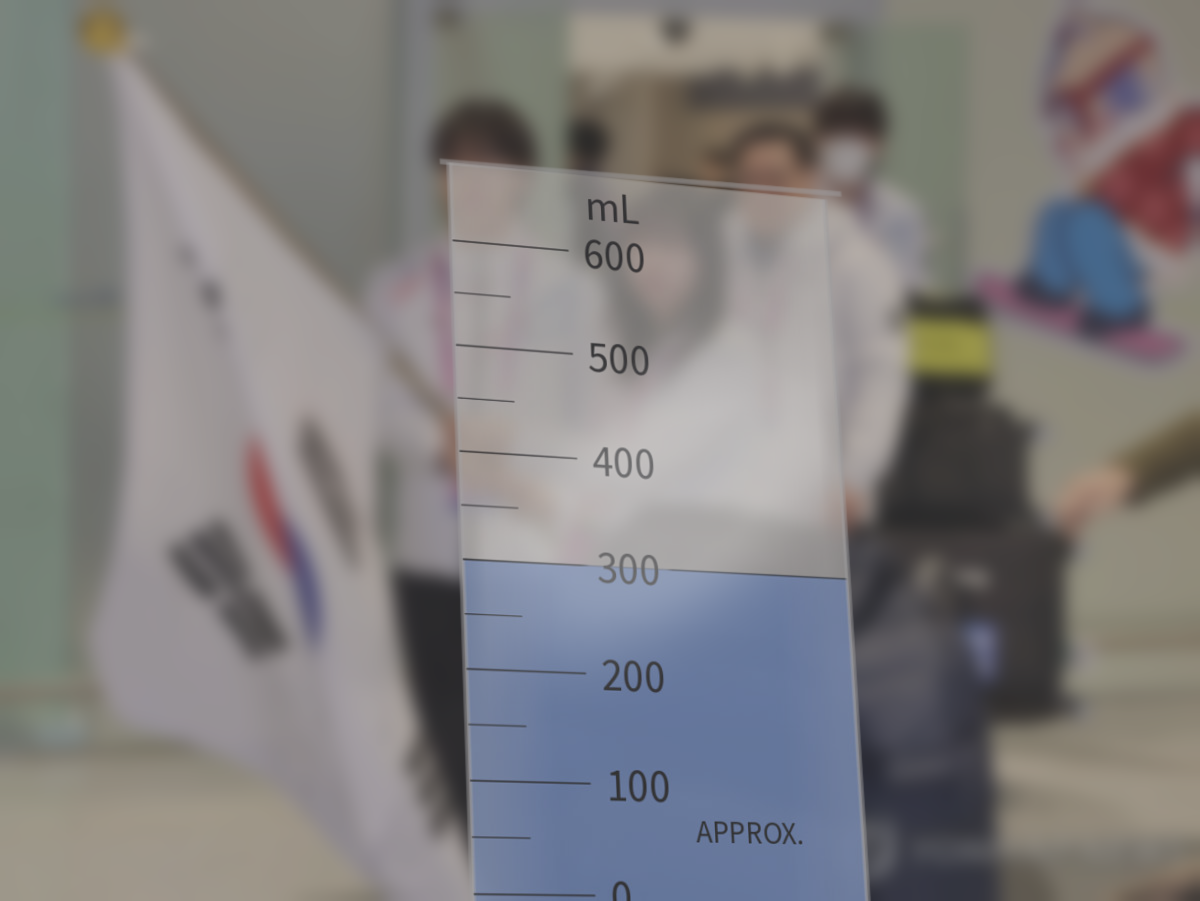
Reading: 300 mL
